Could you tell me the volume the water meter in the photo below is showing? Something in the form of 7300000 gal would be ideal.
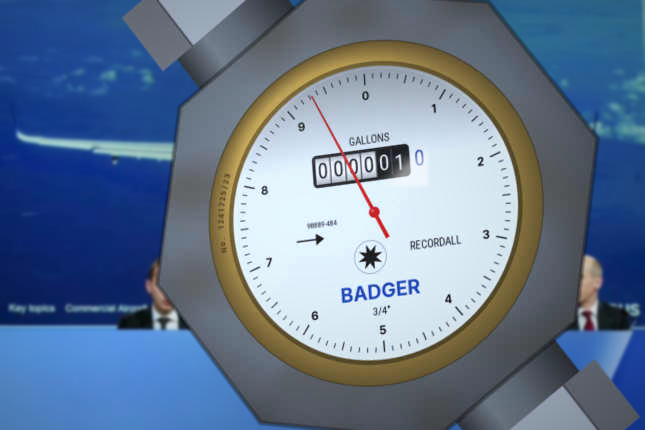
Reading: 9.3 gal
